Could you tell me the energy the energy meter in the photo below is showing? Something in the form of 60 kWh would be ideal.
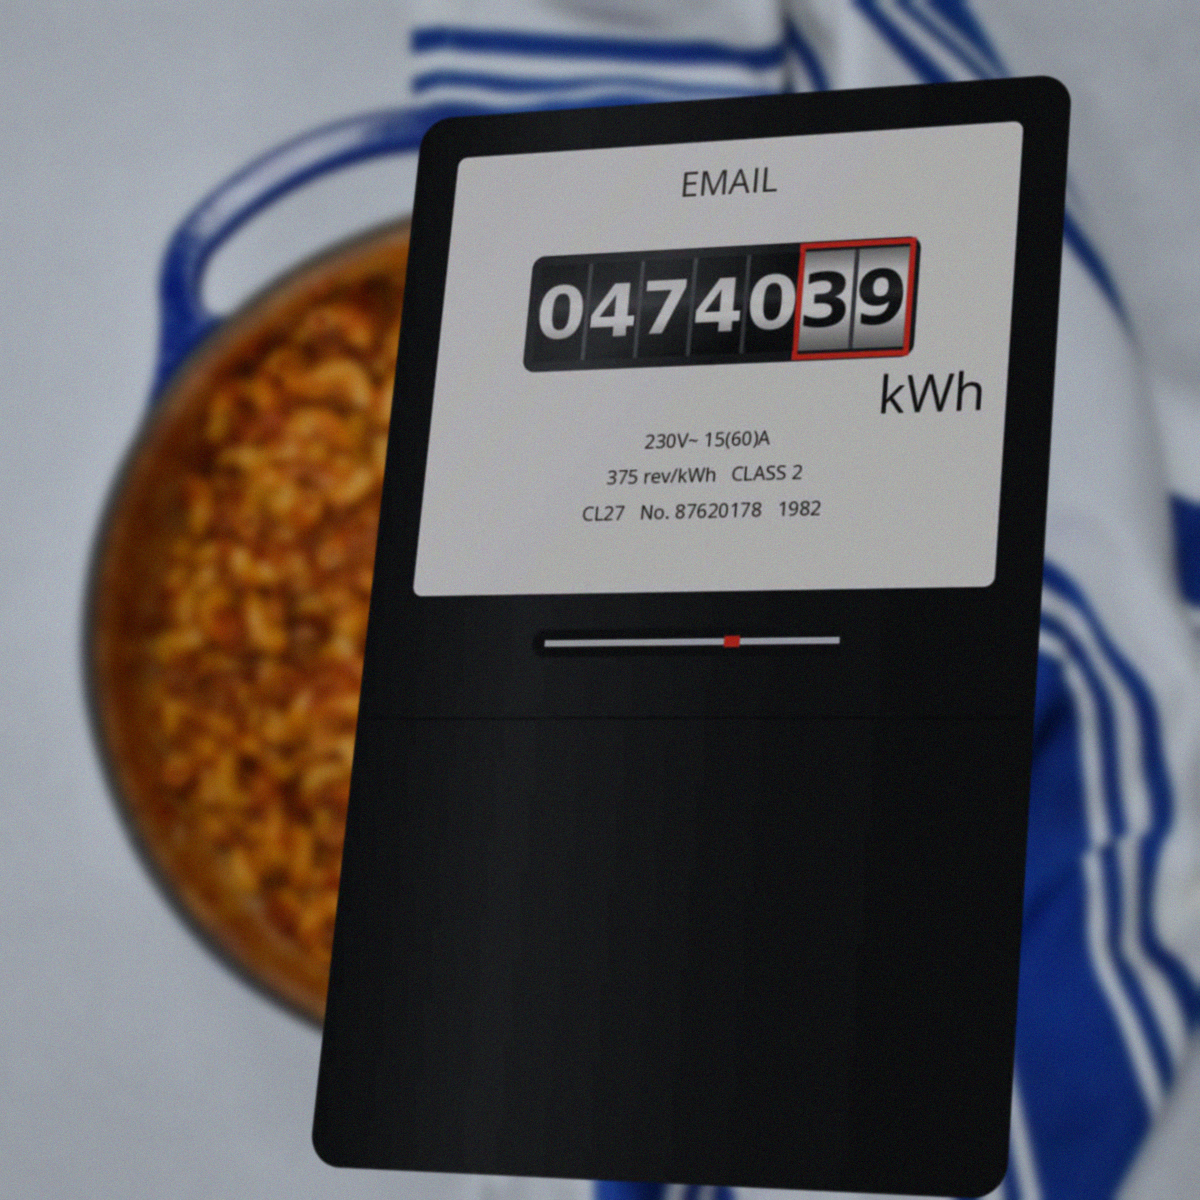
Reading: 4740.39 kWh
